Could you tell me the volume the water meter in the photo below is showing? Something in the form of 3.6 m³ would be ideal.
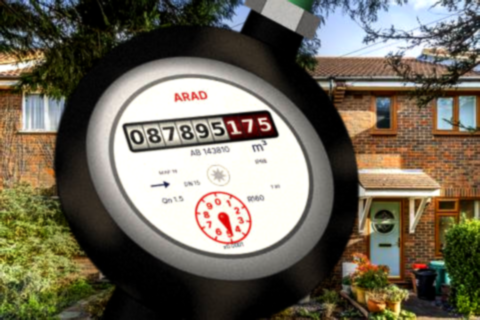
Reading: 87895.1754 m³
